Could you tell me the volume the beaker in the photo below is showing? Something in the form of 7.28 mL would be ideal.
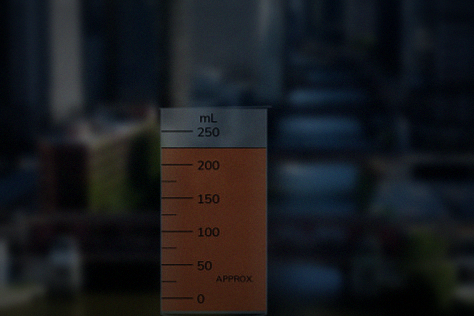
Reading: 225 mL
